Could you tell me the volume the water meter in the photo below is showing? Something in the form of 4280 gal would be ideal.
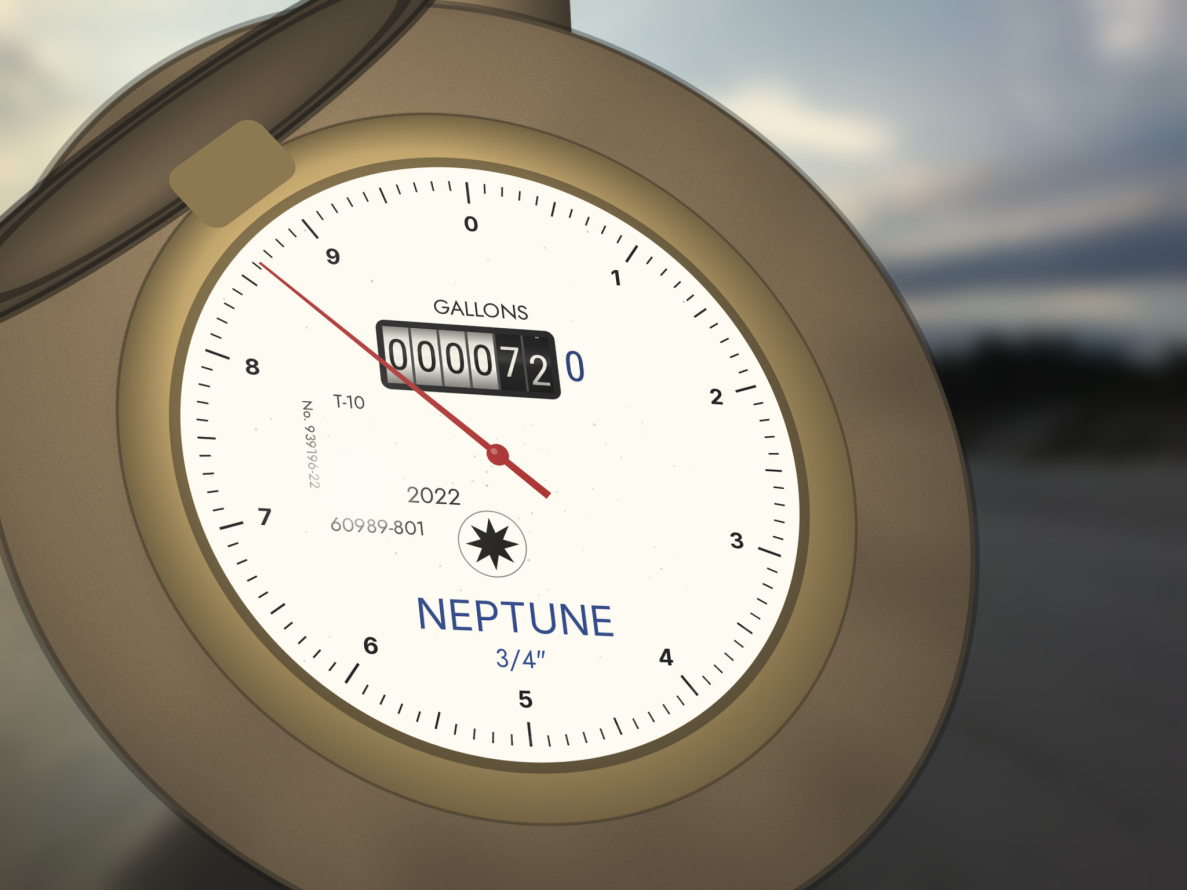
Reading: 718.6 gal
